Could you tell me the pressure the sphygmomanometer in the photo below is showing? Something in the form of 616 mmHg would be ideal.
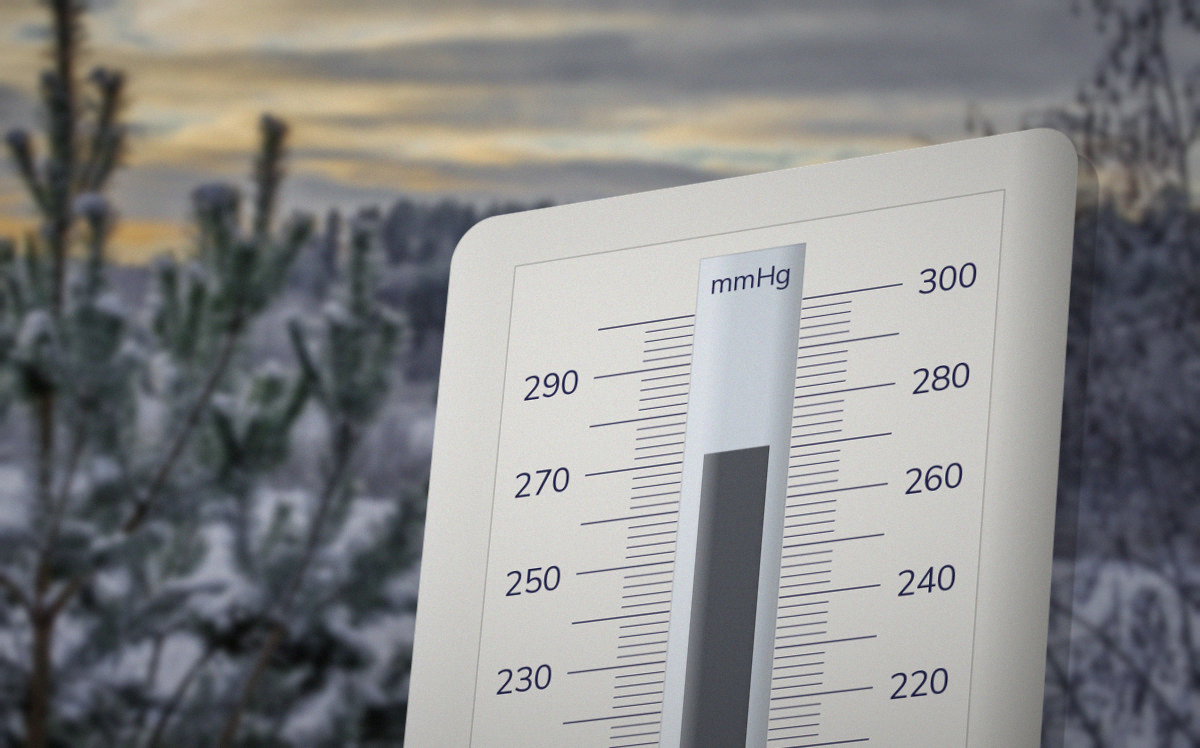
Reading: 271 mmHg
